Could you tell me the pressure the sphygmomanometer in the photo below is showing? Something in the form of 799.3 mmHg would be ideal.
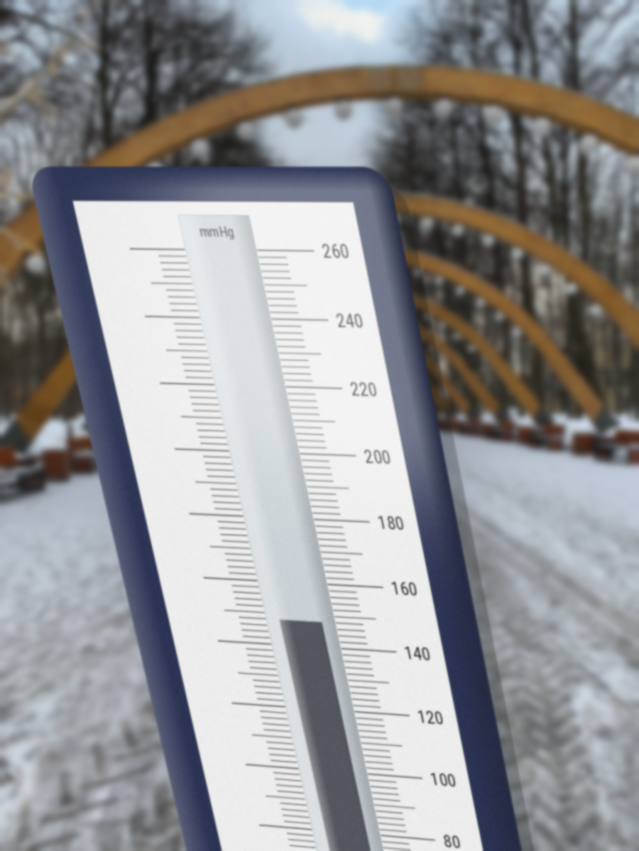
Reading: 148 mmHg
